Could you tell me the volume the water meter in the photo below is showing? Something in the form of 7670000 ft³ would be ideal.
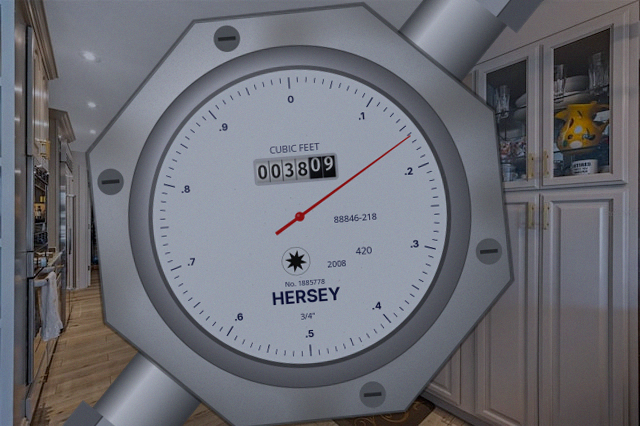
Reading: 3809.16 ft³
